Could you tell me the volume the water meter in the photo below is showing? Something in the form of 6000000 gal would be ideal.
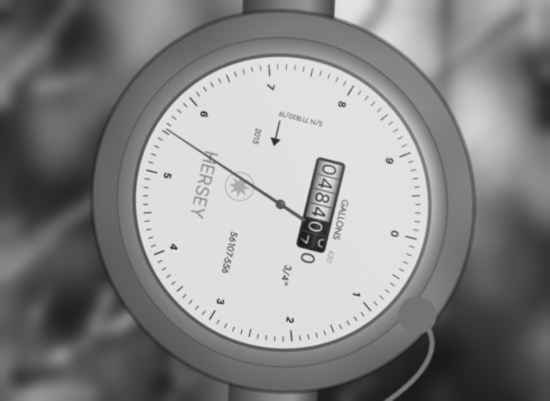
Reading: 484065.5 gal
